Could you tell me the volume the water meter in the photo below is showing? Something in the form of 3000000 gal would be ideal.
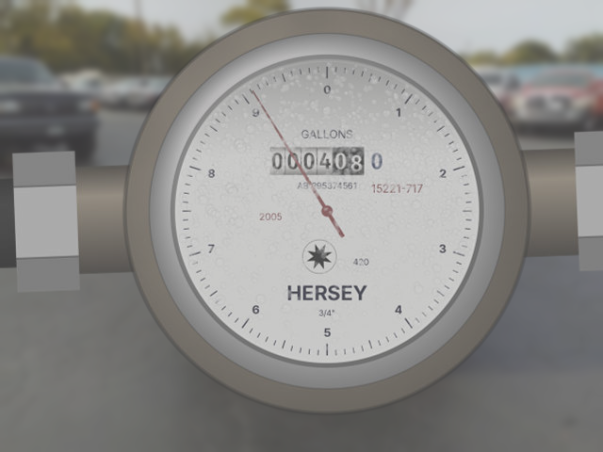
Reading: 4079.1 gal
